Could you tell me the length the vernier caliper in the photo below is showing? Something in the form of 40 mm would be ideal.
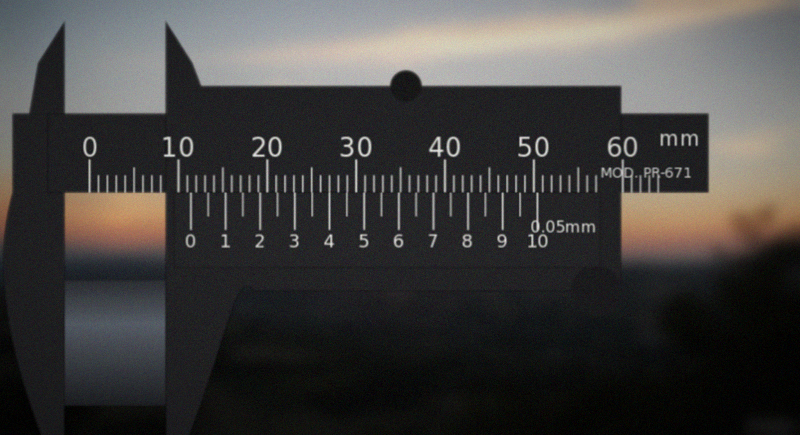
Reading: 11.4 mm
